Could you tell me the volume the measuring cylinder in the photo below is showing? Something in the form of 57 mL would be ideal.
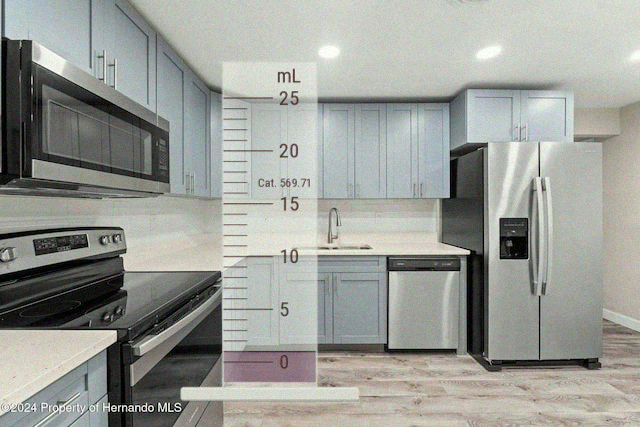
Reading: 1 mL
